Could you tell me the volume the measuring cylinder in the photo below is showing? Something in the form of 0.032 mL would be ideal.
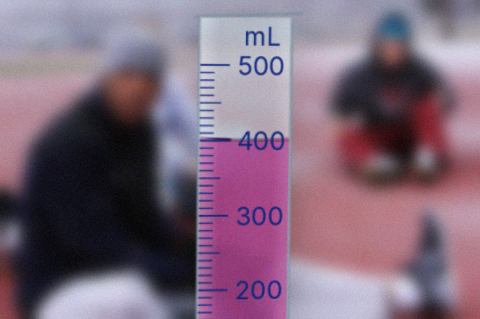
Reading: 400 mL
